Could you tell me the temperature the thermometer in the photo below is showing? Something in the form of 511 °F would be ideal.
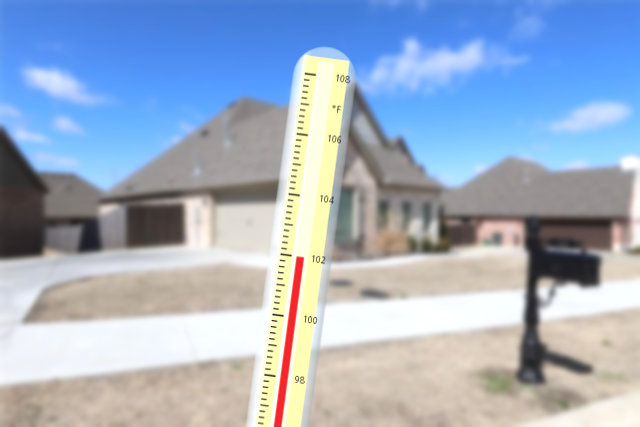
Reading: 102 °F
